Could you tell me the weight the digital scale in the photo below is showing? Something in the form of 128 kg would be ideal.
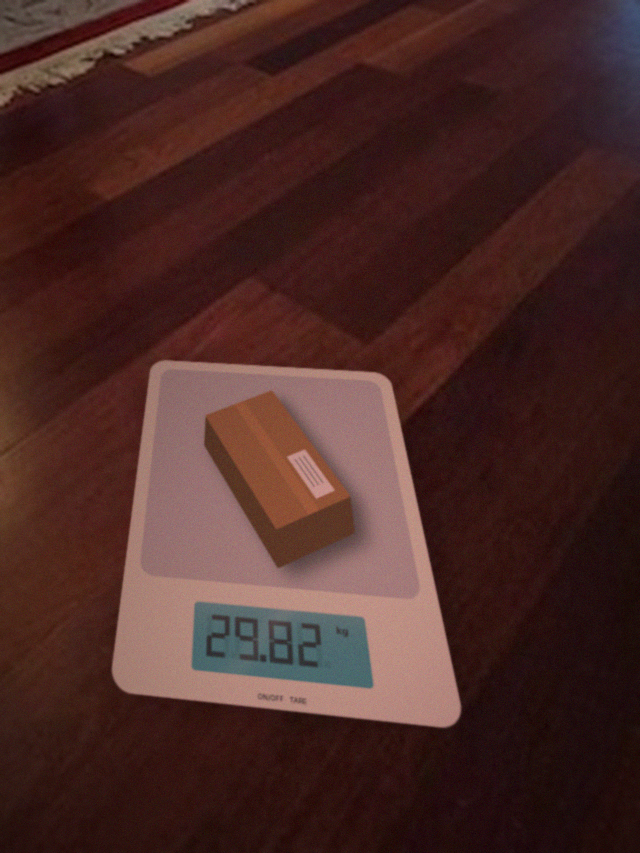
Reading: 29.82 kg
